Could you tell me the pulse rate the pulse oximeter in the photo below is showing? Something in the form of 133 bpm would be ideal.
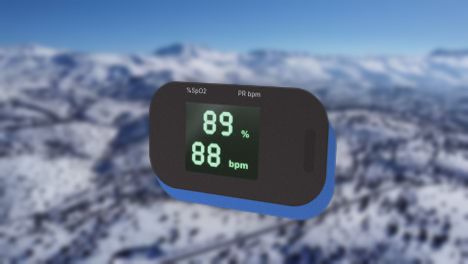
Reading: 88 bpm
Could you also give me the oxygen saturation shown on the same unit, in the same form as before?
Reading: 89 %
